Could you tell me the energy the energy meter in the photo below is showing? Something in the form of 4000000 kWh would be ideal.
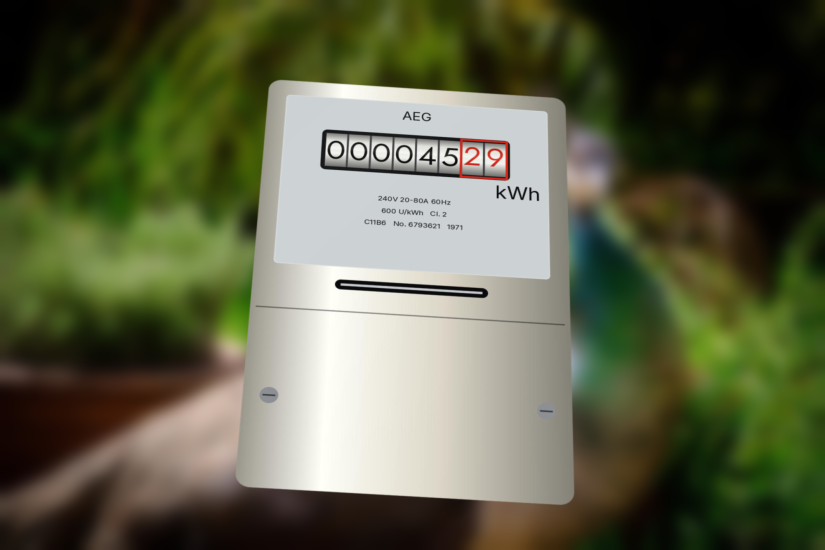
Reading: 45.29 kWh
